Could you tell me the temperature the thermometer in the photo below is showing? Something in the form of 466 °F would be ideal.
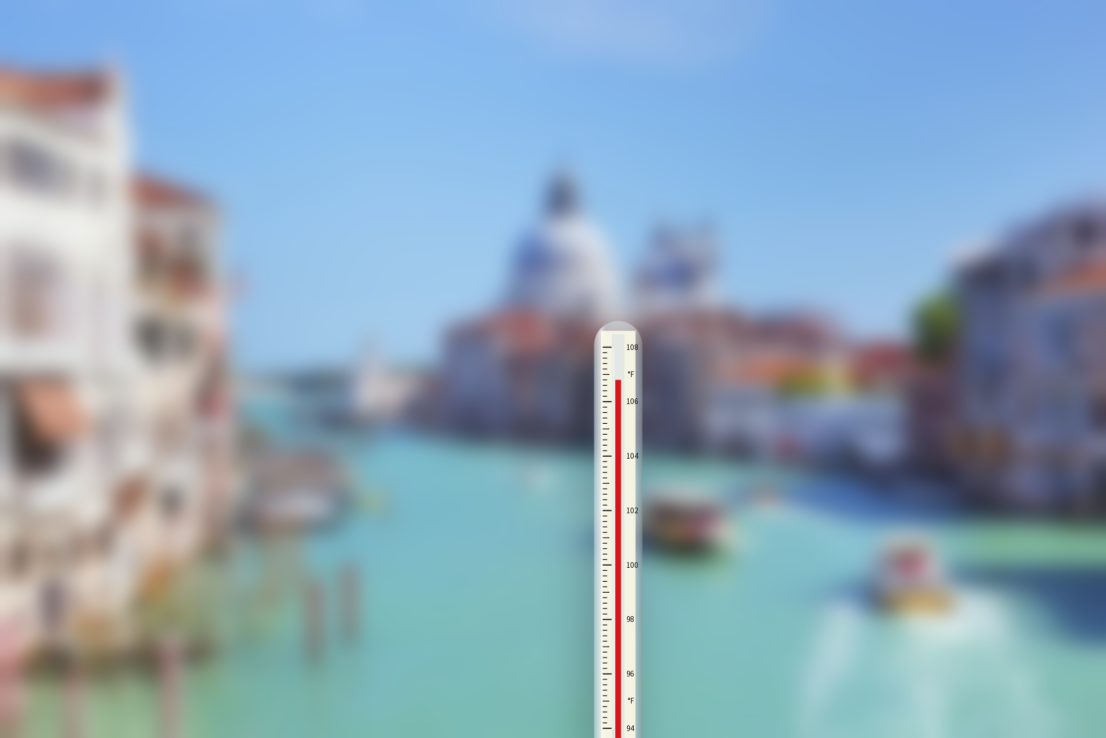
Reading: 106.8 °F
